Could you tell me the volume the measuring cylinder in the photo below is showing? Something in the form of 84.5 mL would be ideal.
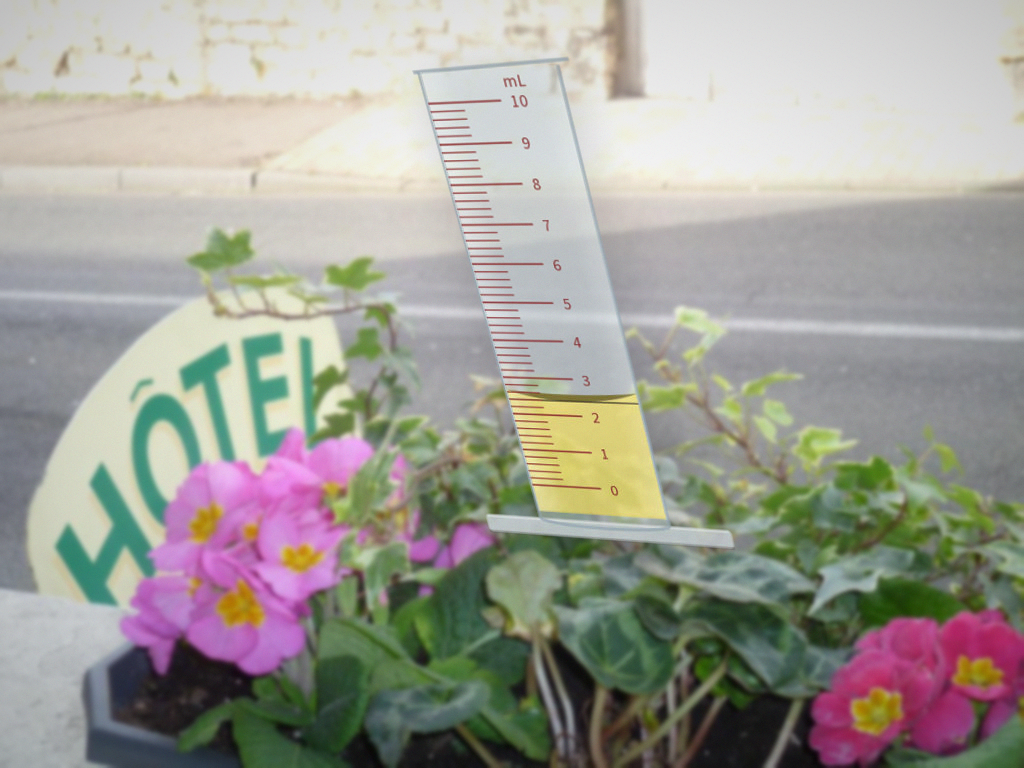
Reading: 2.4 mL
